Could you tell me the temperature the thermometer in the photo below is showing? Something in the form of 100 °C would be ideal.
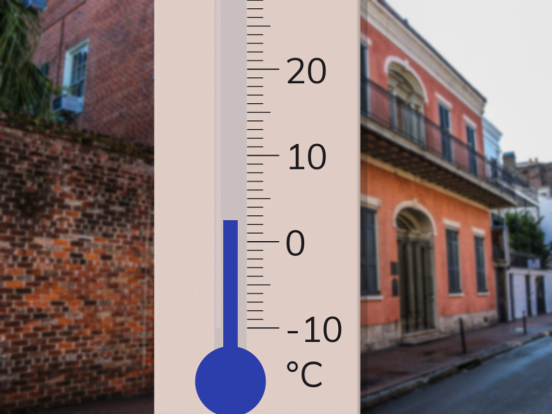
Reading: 2.5 °C
